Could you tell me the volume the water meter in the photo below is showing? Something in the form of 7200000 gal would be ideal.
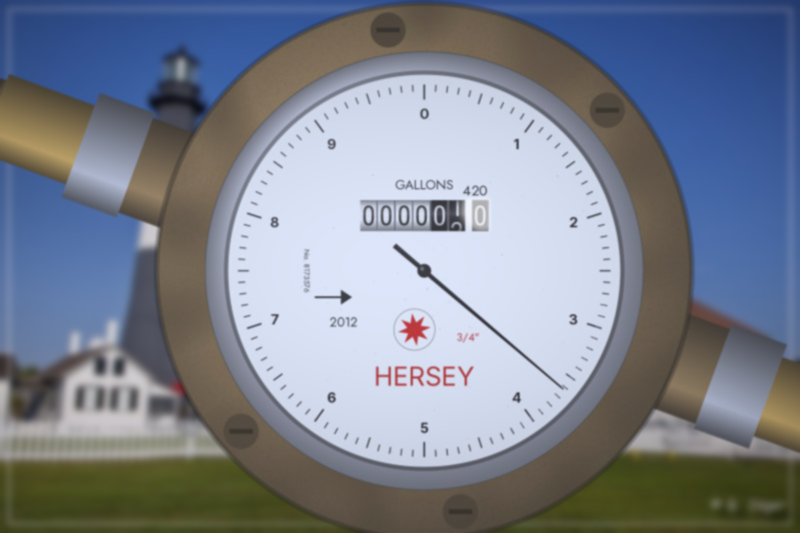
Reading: 13.6 gal
